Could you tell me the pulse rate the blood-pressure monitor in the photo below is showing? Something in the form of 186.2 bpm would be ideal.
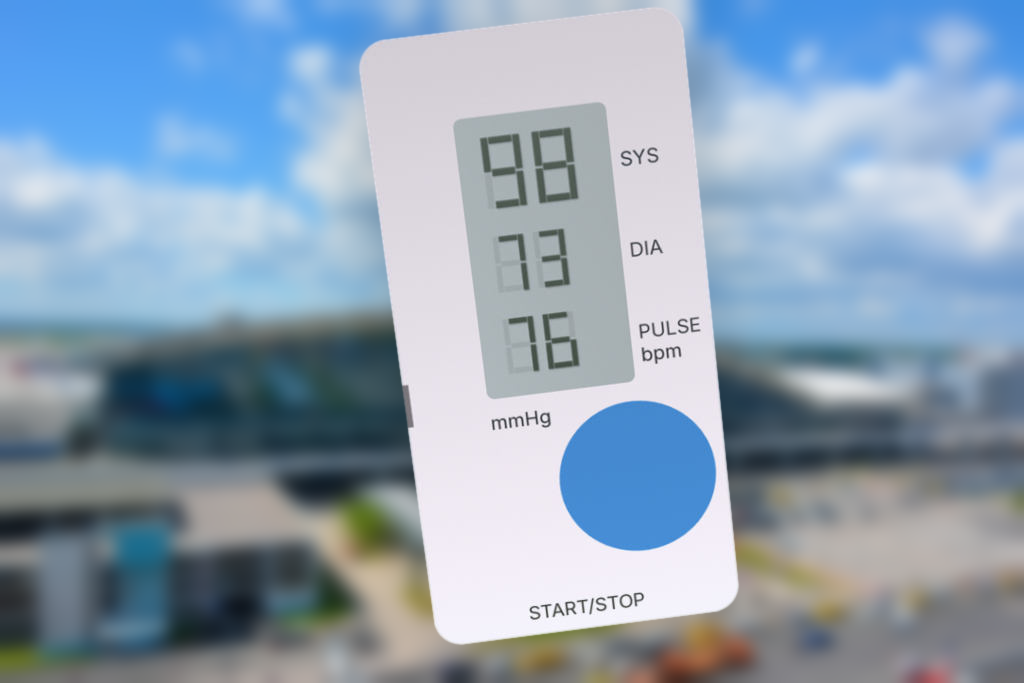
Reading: 76 bpm
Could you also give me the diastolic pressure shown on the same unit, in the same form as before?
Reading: 73 mmHg
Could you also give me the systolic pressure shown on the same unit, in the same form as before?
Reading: 98 mmHg
